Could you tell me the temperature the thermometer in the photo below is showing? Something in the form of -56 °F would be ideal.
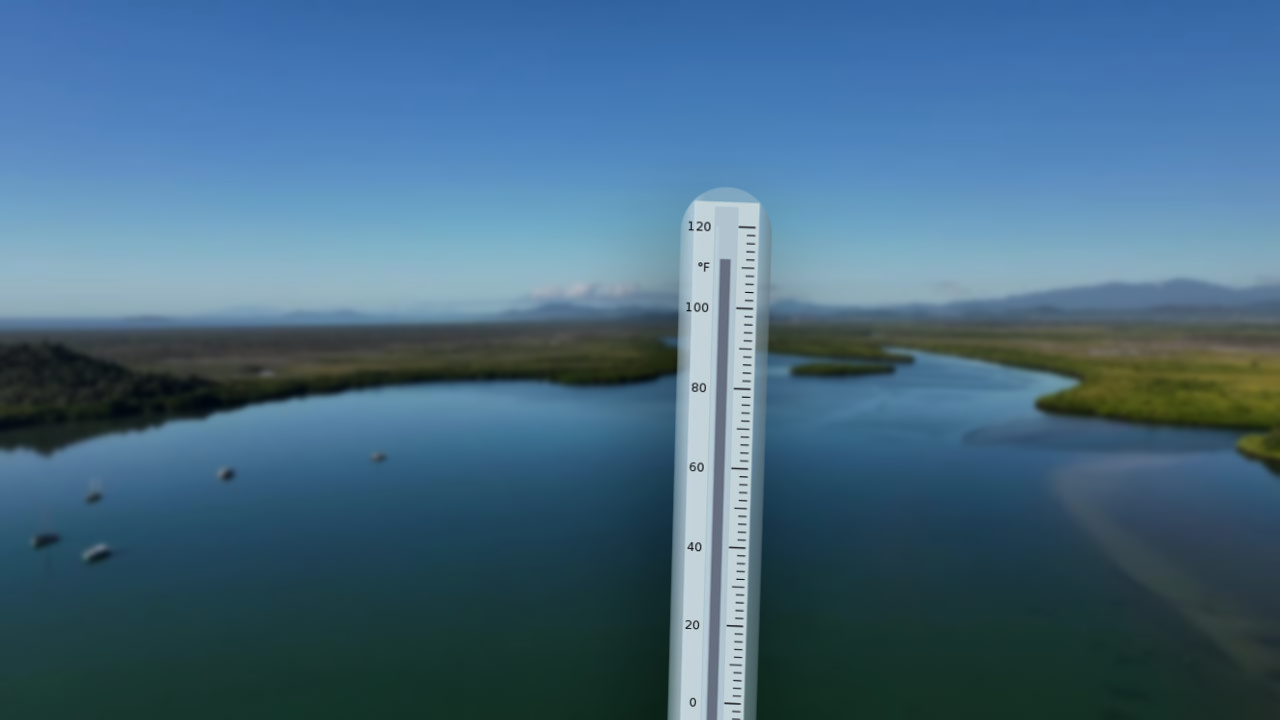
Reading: 112 °F
